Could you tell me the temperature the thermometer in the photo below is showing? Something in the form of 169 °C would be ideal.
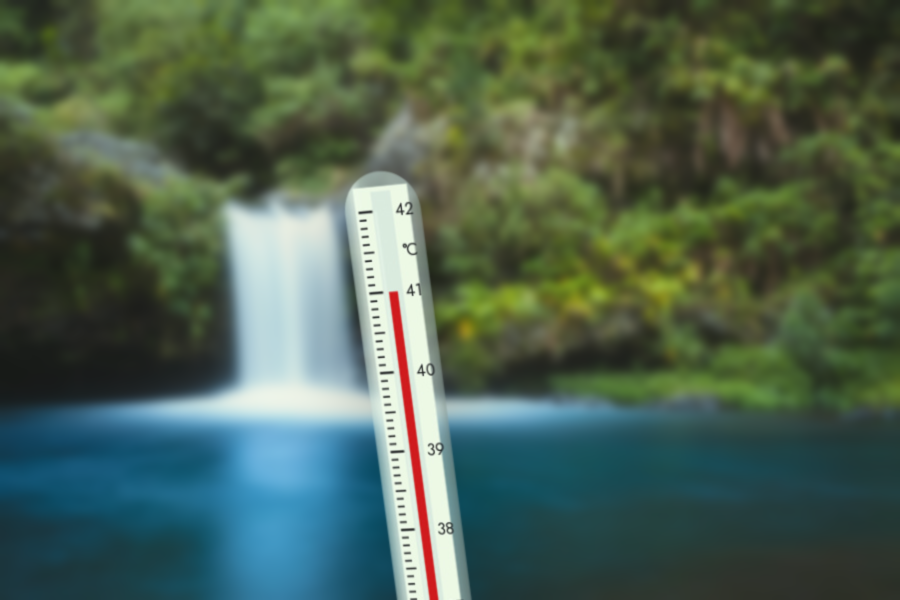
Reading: 41 °C
